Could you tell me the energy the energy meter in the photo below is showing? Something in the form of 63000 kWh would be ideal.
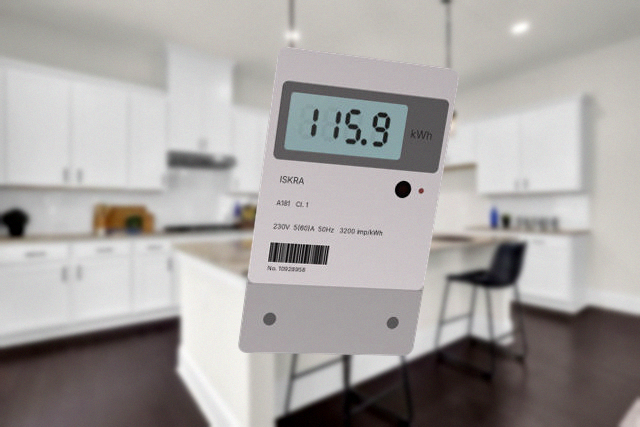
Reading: 115.9 kWh
